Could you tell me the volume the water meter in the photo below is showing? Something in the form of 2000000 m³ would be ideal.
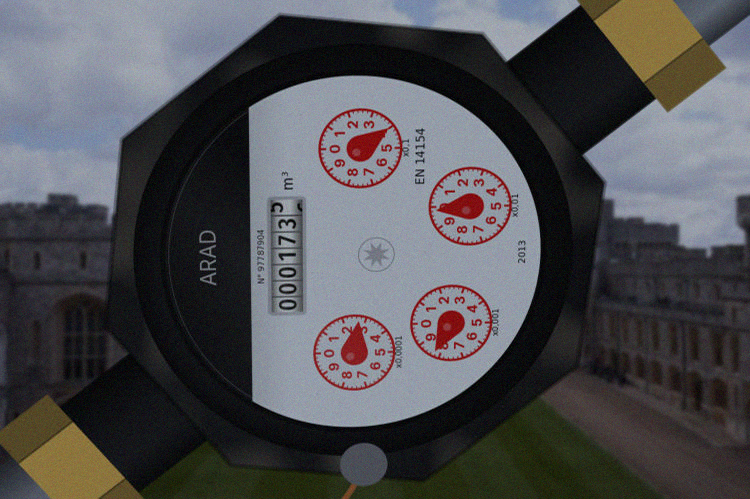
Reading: 1735.3982 m³
